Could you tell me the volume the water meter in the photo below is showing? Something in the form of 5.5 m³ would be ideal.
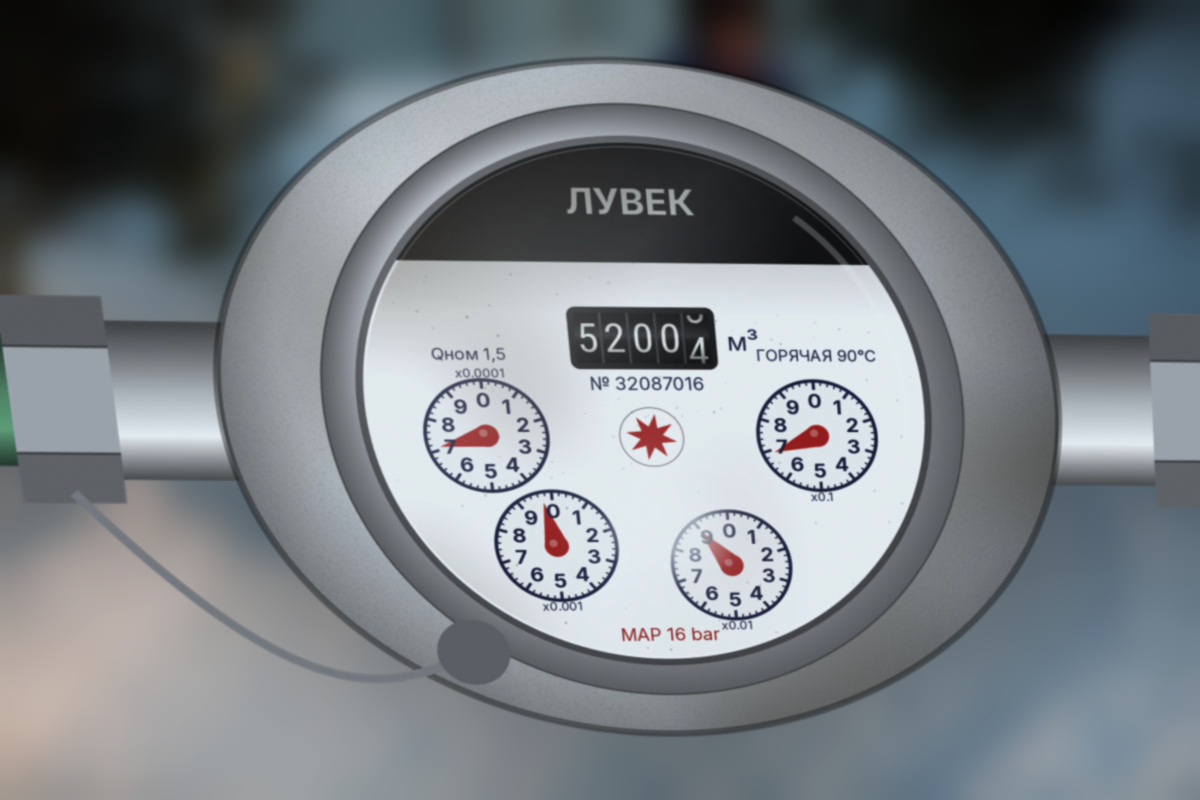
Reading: 52003.6897 m³
